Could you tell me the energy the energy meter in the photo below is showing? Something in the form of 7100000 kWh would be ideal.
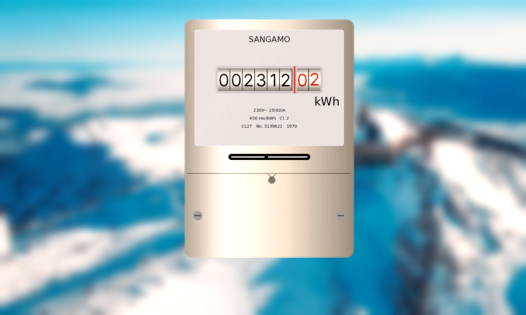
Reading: 2312.02 kWh
